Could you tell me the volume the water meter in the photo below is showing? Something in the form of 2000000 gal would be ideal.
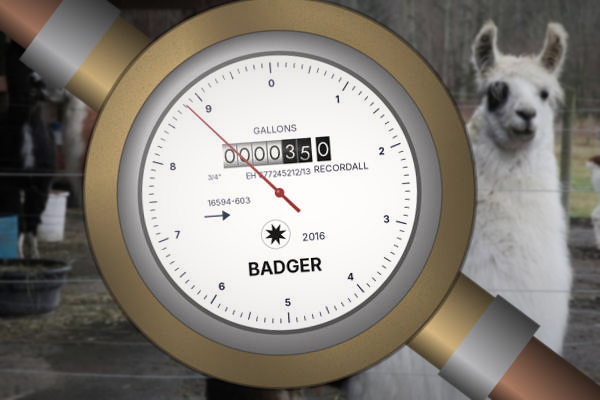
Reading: 348.8 gal
